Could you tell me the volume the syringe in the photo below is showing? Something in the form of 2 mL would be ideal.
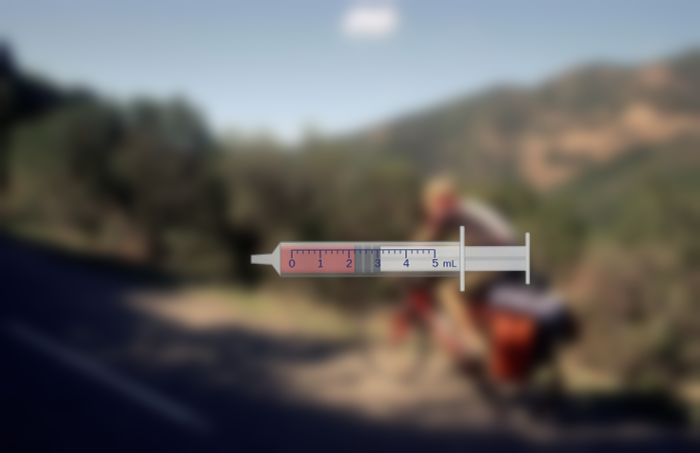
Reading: 2.2 mL
